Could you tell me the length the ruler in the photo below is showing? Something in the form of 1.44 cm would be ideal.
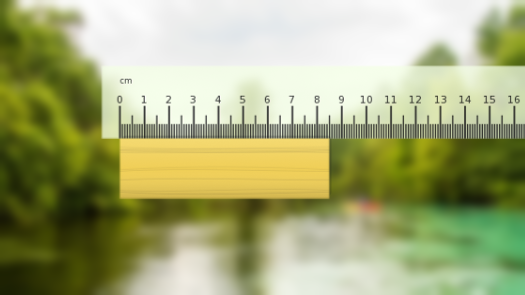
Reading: 8.5 cm
